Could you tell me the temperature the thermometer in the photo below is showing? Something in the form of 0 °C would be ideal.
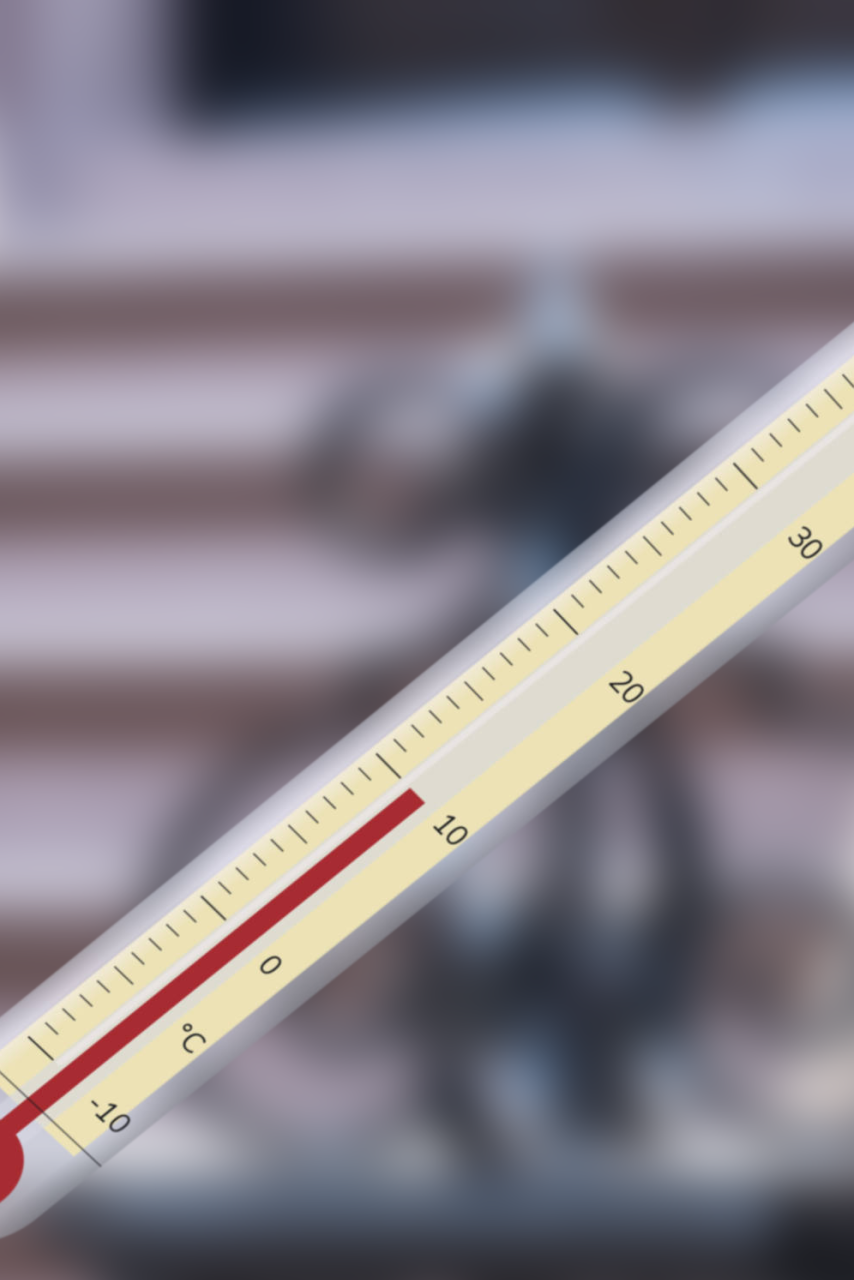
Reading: 10 °C
